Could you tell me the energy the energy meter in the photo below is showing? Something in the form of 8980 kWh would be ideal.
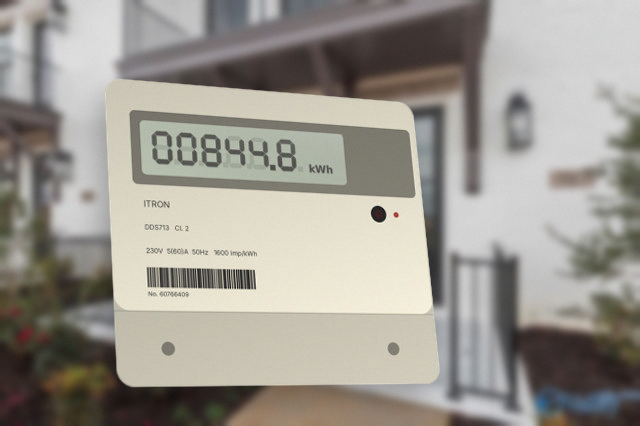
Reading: 844.8 kWh
